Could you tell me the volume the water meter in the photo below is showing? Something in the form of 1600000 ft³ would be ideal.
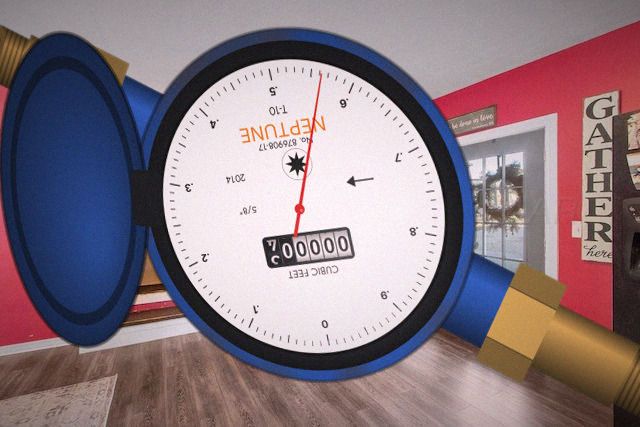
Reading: 3.56 ft³
